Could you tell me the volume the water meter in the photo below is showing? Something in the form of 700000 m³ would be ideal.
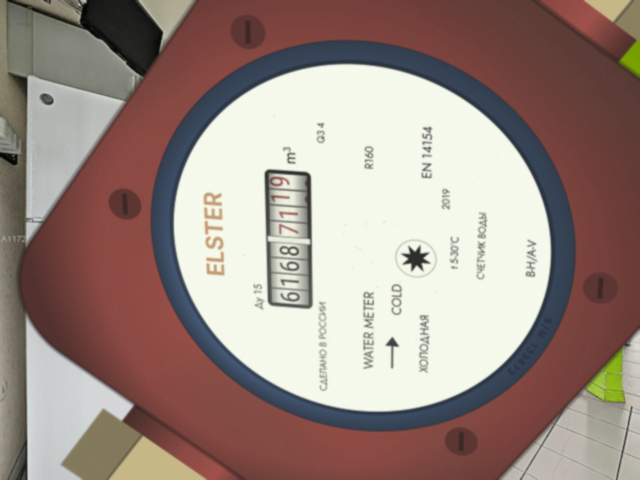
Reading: 6168.7119 m³
